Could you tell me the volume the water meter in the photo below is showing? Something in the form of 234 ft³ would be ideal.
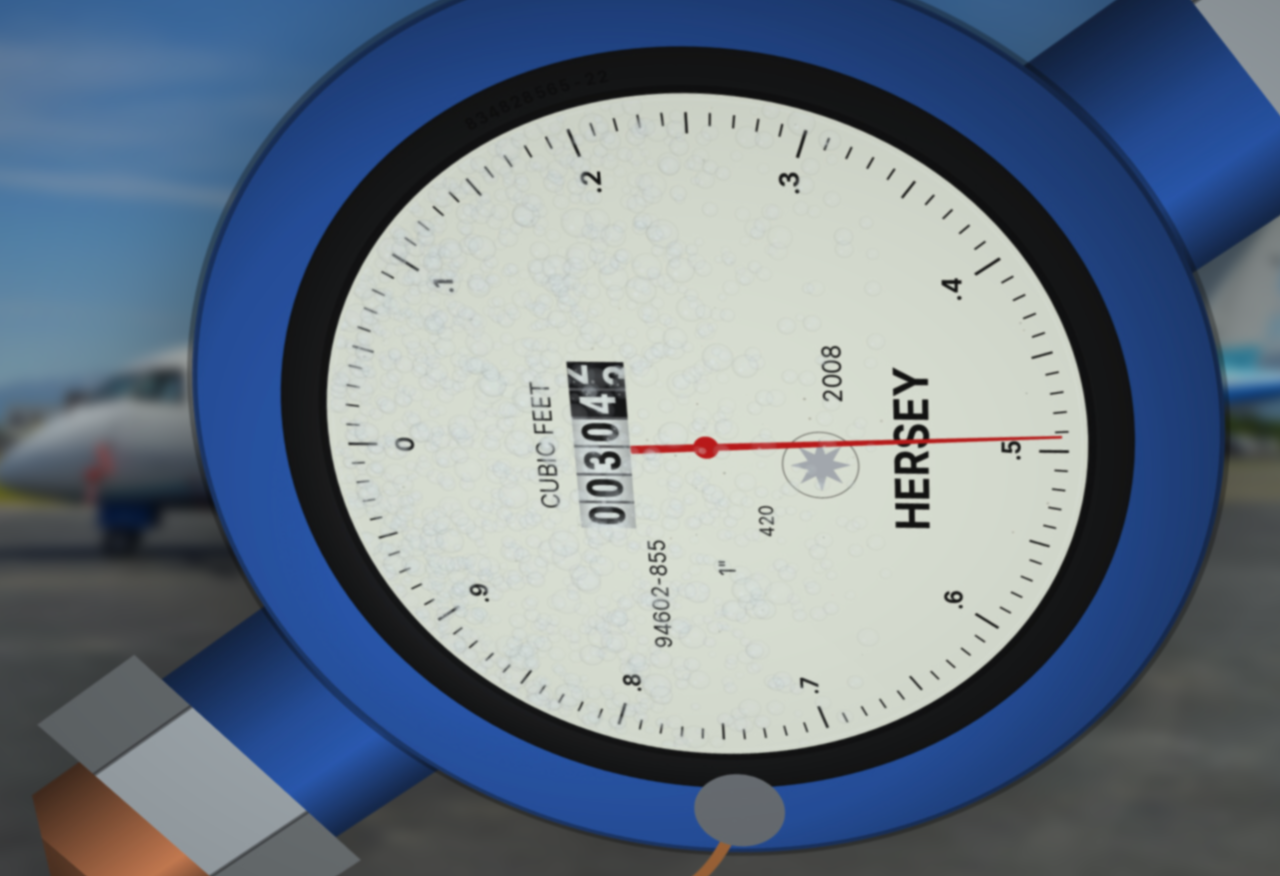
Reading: 3042.49 ft³
